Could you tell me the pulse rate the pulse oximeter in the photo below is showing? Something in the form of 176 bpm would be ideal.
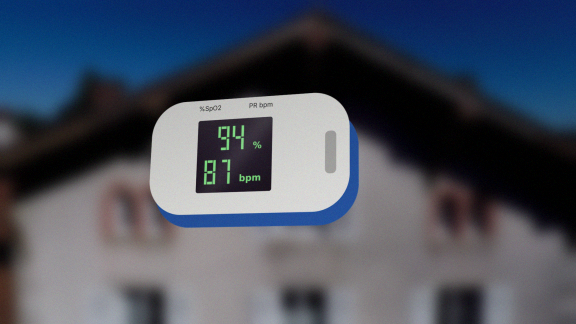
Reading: 87 bpm
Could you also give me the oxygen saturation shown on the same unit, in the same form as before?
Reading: 94 %
